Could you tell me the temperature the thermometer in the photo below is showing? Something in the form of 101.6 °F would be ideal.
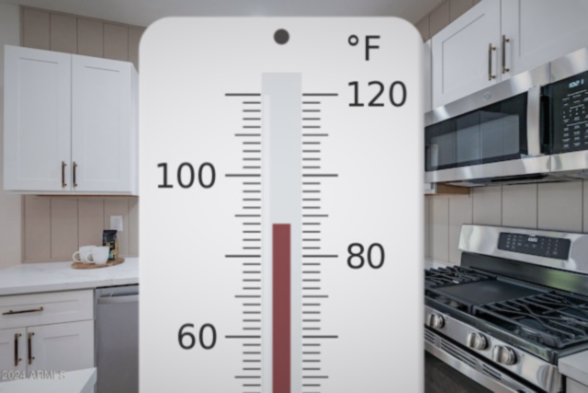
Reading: 88 °F
